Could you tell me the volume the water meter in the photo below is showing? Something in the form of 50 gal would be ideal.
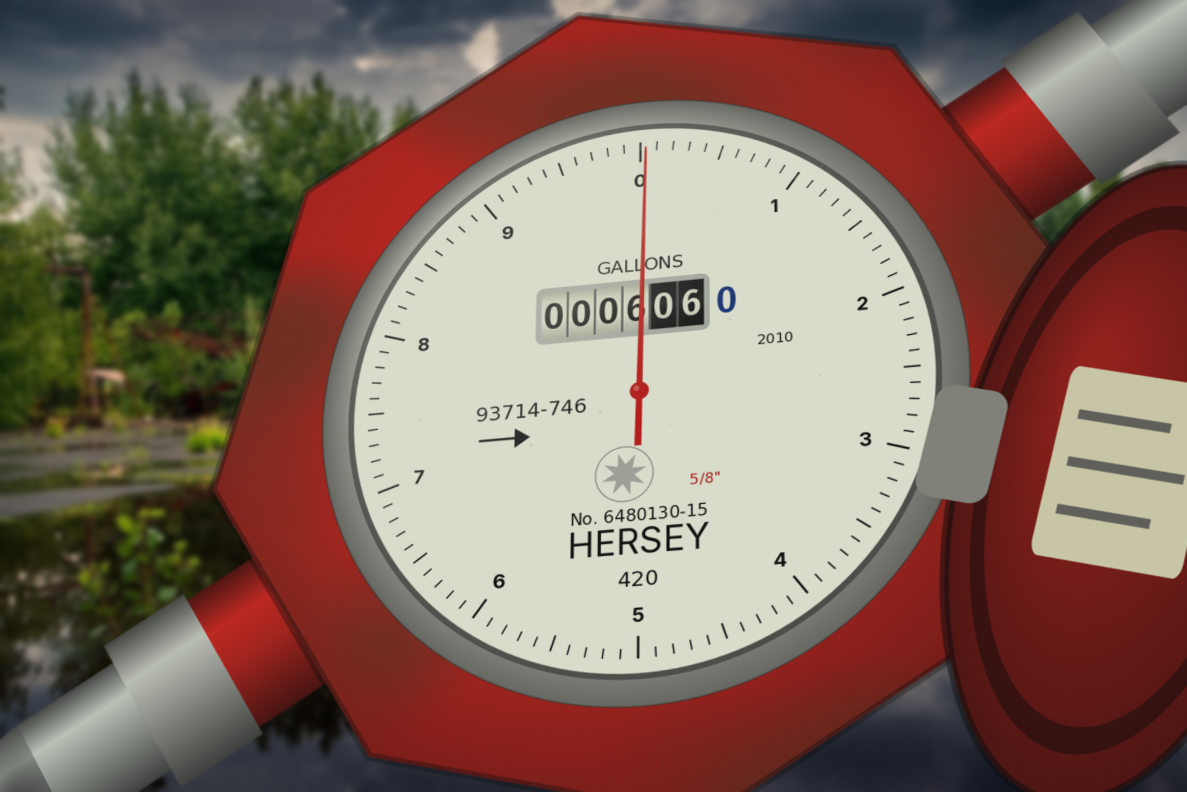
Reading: 6060.0 gal
